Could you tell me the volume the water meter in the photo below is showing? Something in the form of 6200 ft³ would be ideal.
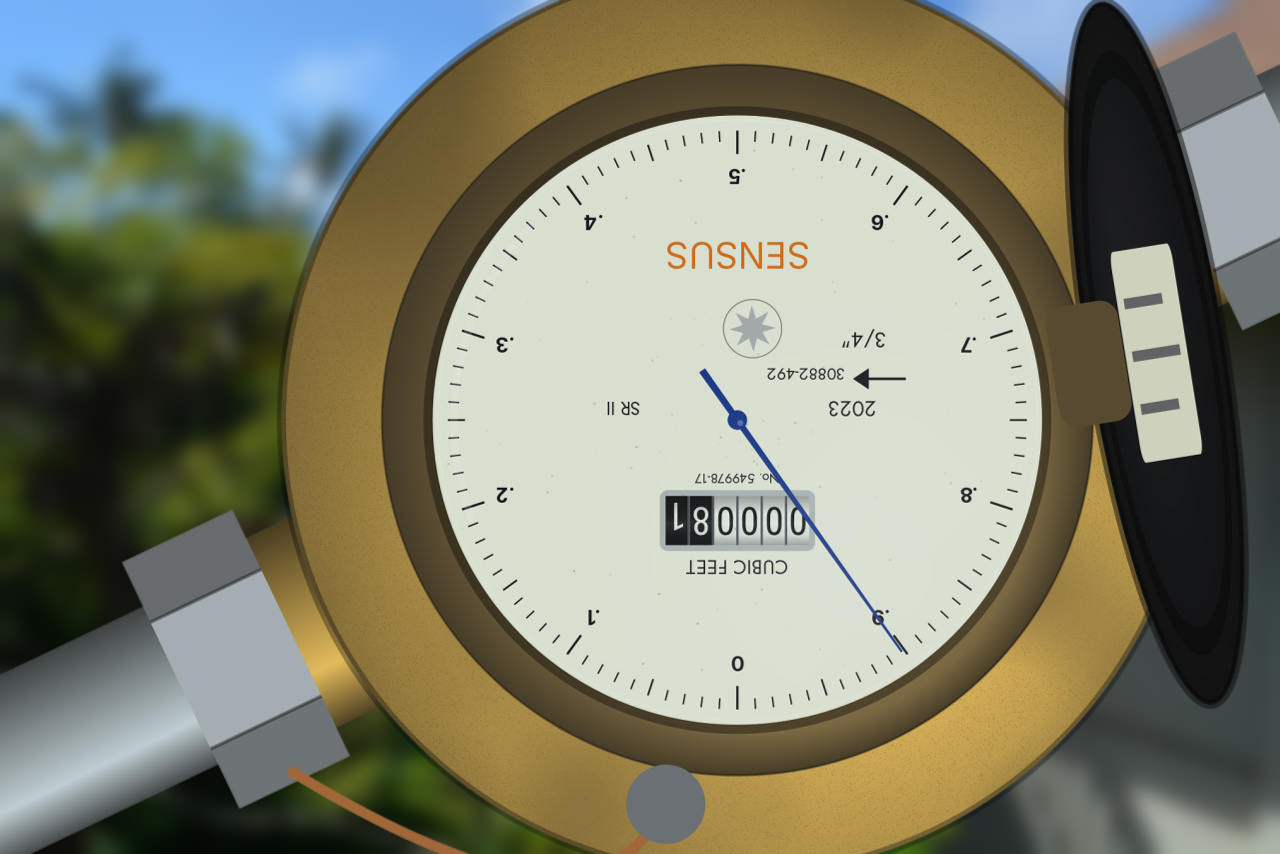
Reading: 80.90 ft³
